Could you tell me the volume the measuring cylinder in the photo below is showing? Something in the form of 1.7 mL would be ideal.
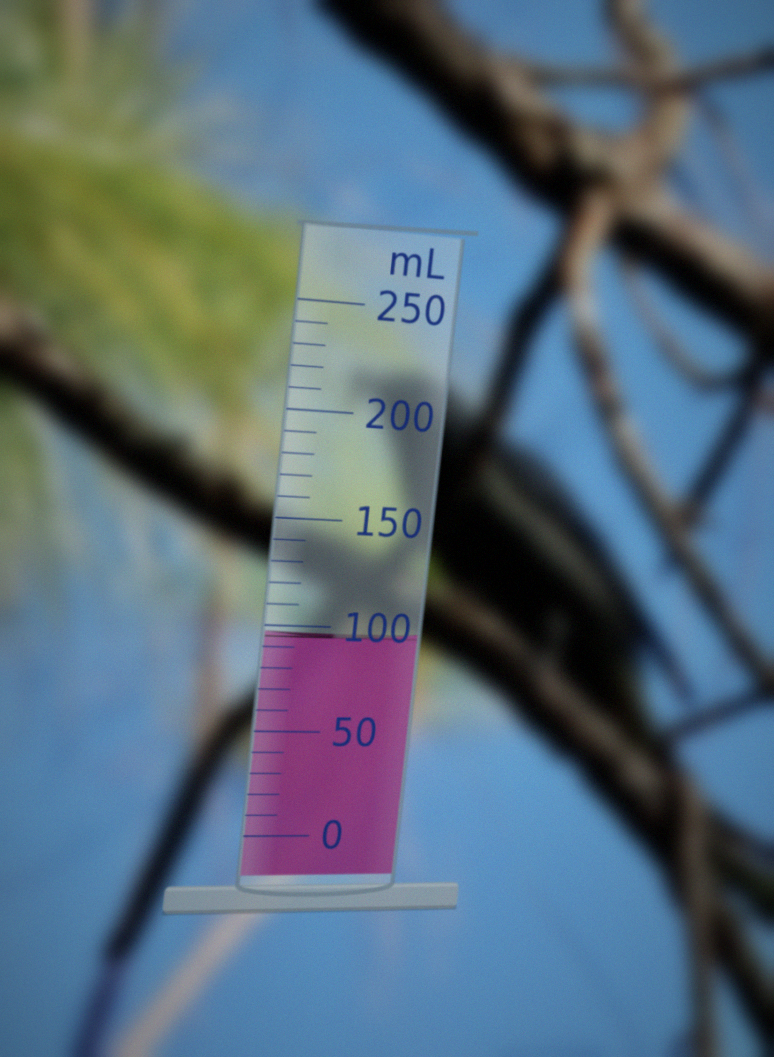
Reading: 95 mL
